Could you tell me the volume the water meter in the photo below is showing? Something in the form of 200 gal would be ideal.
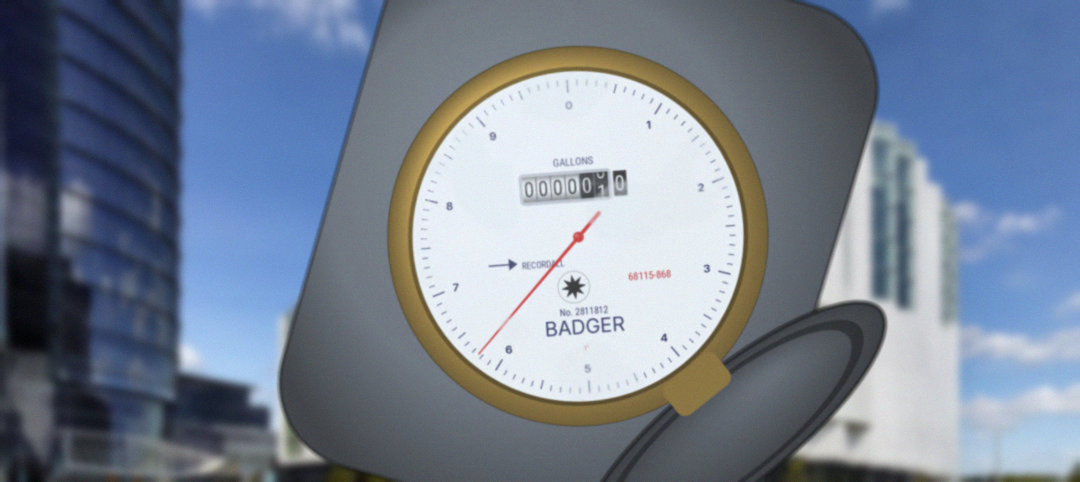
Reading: 6.2 gal
